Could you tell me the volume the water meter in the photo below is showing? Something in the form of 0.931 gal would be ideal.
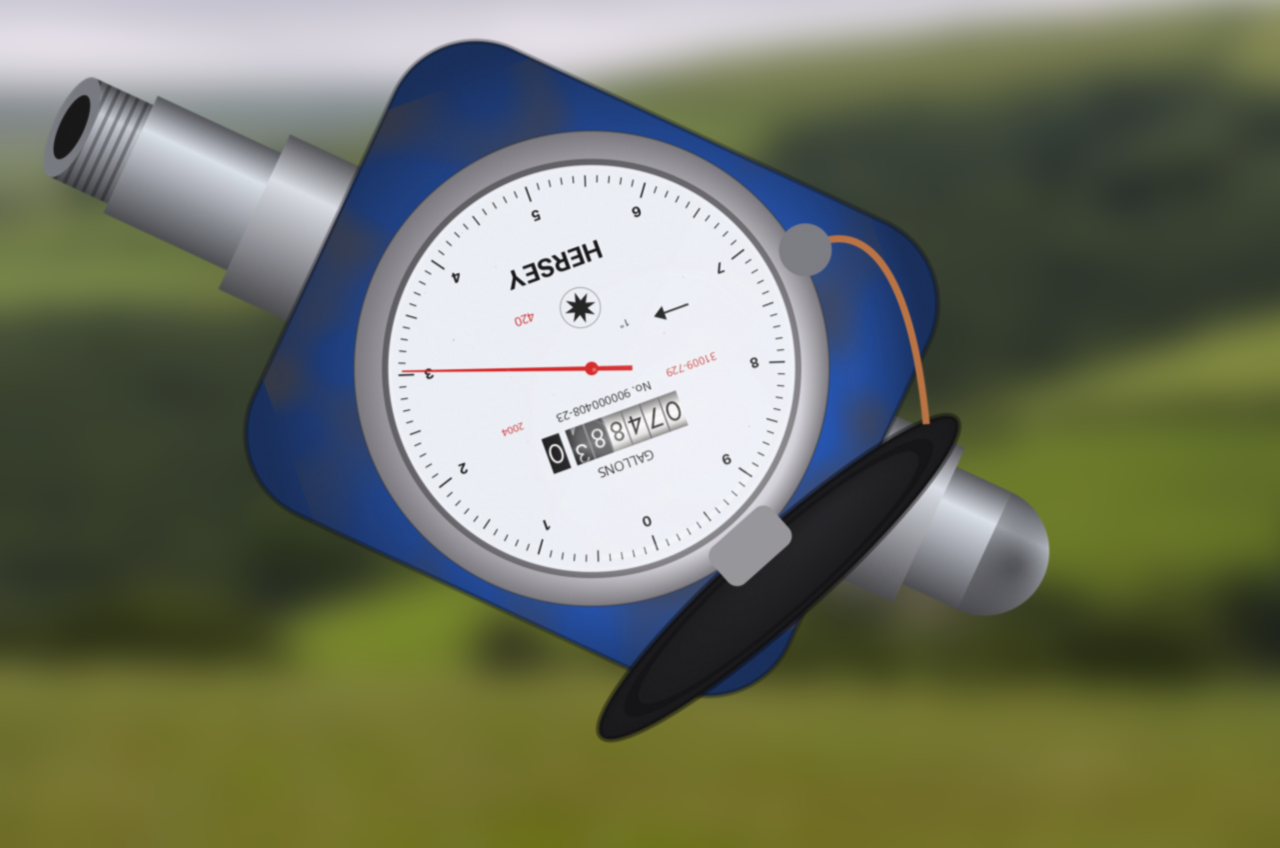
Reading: 748833.0 gal
